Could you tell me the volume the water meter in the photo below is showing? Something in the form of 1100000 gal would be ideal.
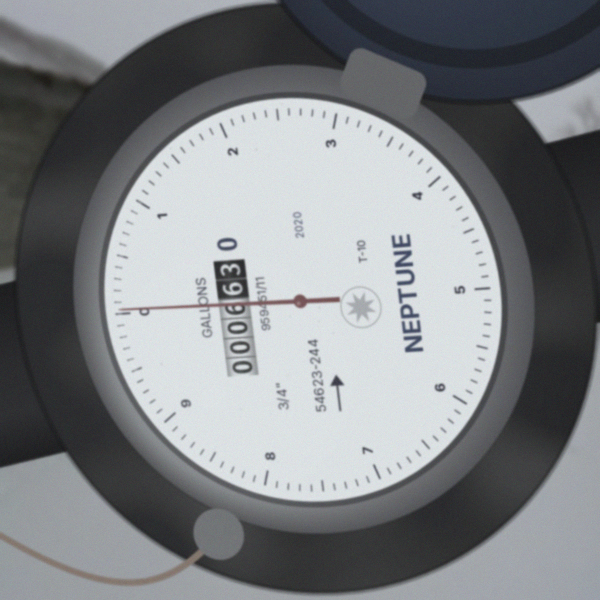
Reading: 6630.0 gal
